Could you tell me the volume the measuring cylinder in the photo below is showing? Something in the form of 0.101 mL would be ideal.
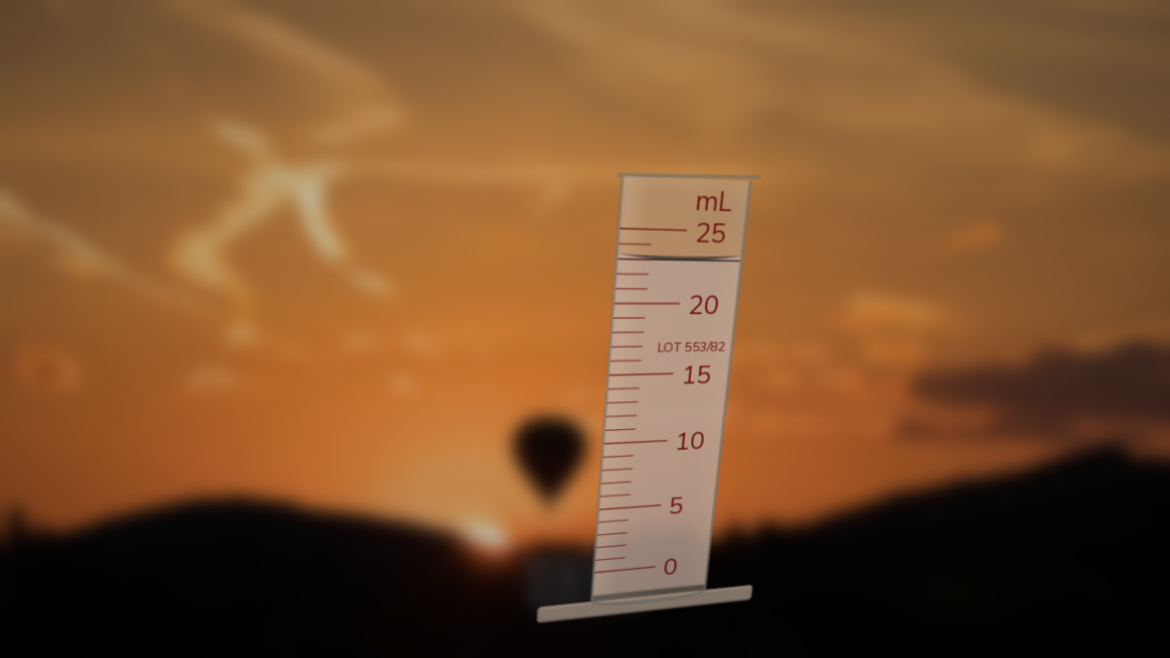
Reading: 23 mL
